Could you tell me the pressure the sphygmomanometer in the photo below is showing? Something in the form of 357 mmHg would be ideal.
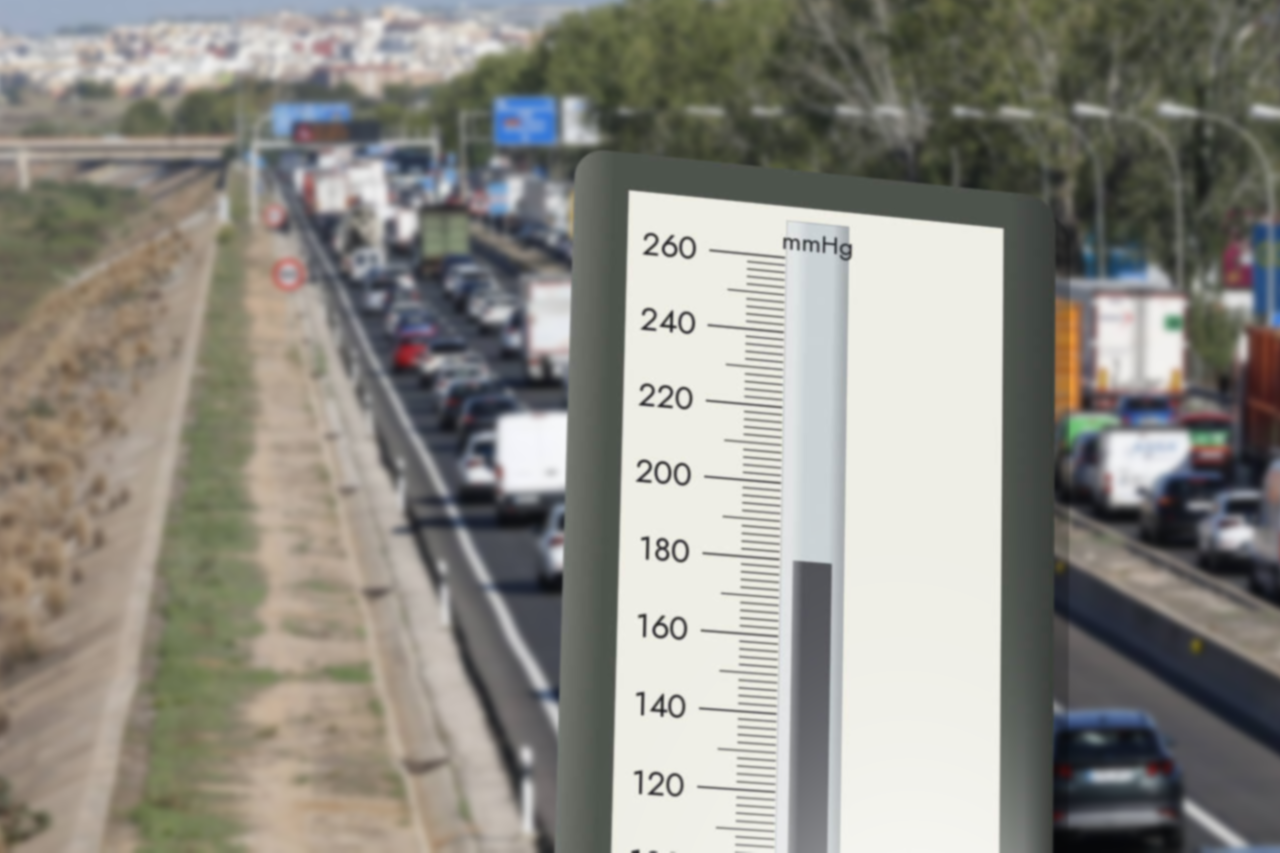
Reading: 180 mmHg
